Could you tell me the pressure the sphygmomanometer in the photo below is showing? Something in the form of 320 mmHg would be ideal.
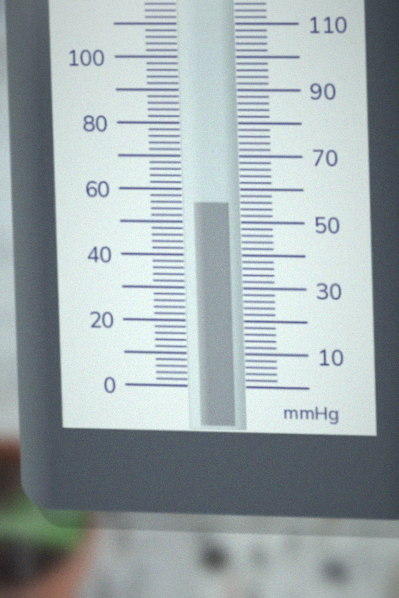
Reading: 56 mmHg
